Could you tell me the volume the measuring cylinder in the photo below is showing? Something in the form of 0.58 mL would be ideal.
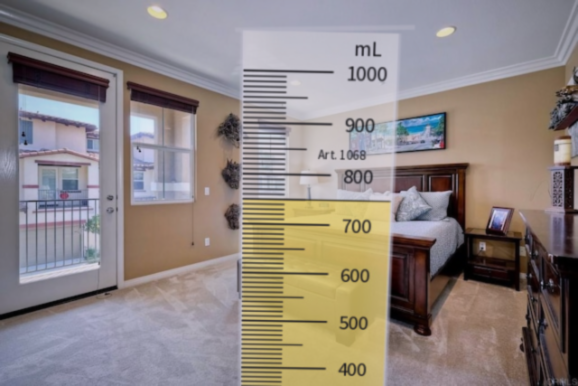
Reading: 750 mL
